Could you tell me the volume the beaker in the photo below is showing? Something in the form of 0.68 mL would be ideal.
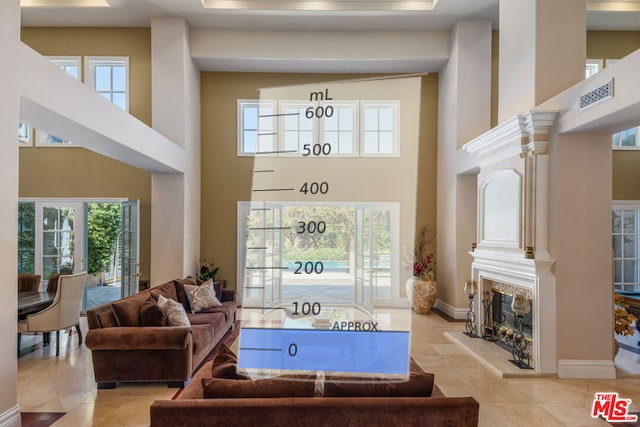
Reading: 50 mL
